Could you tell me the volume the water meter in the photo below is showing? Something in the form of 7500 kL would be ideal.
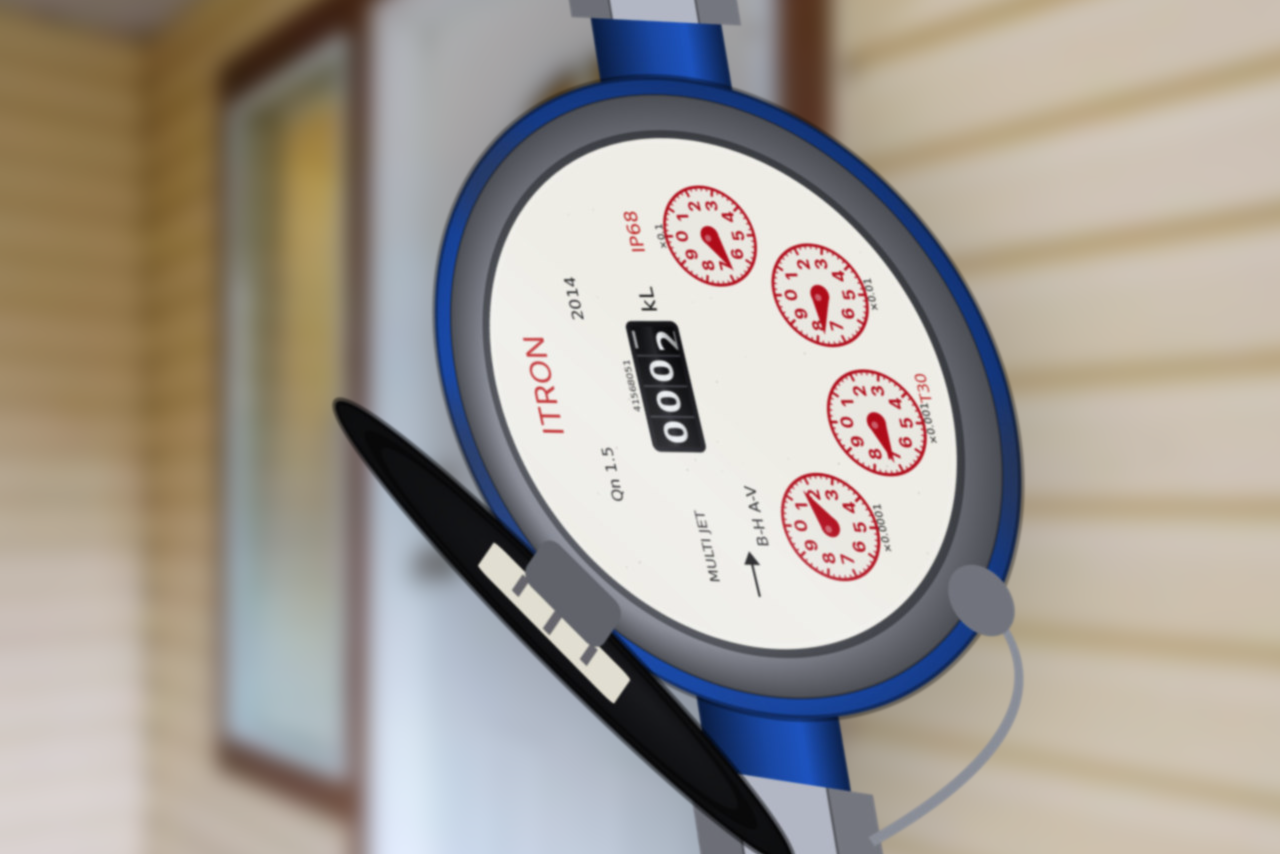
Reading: 1.6771 kL
